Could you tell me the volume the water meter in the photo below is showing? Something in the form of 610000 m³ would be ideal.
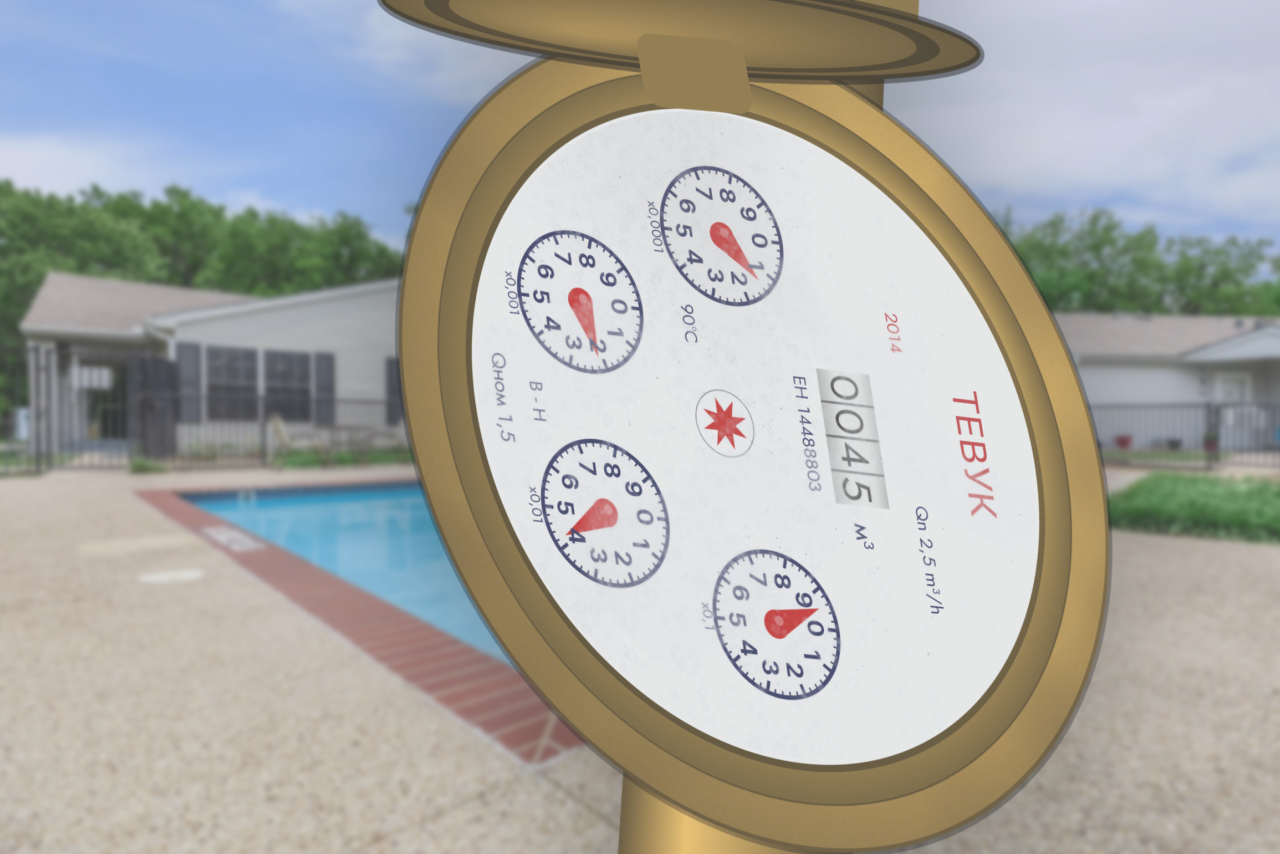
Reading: 44.9421 m³
